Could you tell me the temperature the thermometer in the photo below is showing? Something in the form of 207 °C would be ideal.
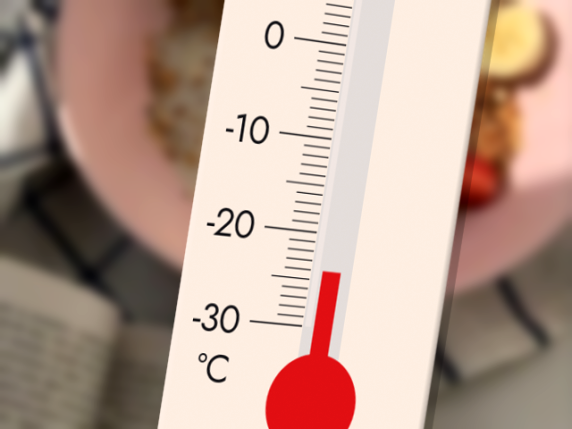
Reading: -24 °C
